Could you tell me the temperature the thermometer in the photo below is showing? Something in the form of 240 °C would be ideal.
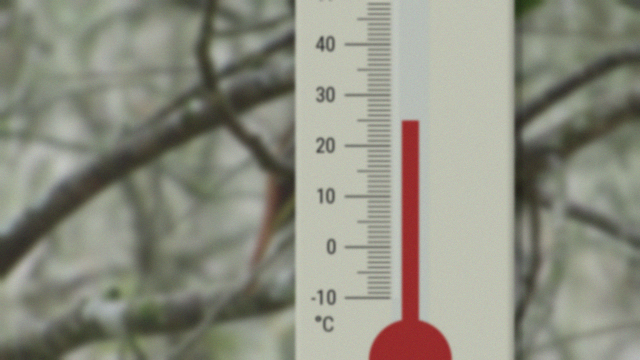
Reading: 25 °C
